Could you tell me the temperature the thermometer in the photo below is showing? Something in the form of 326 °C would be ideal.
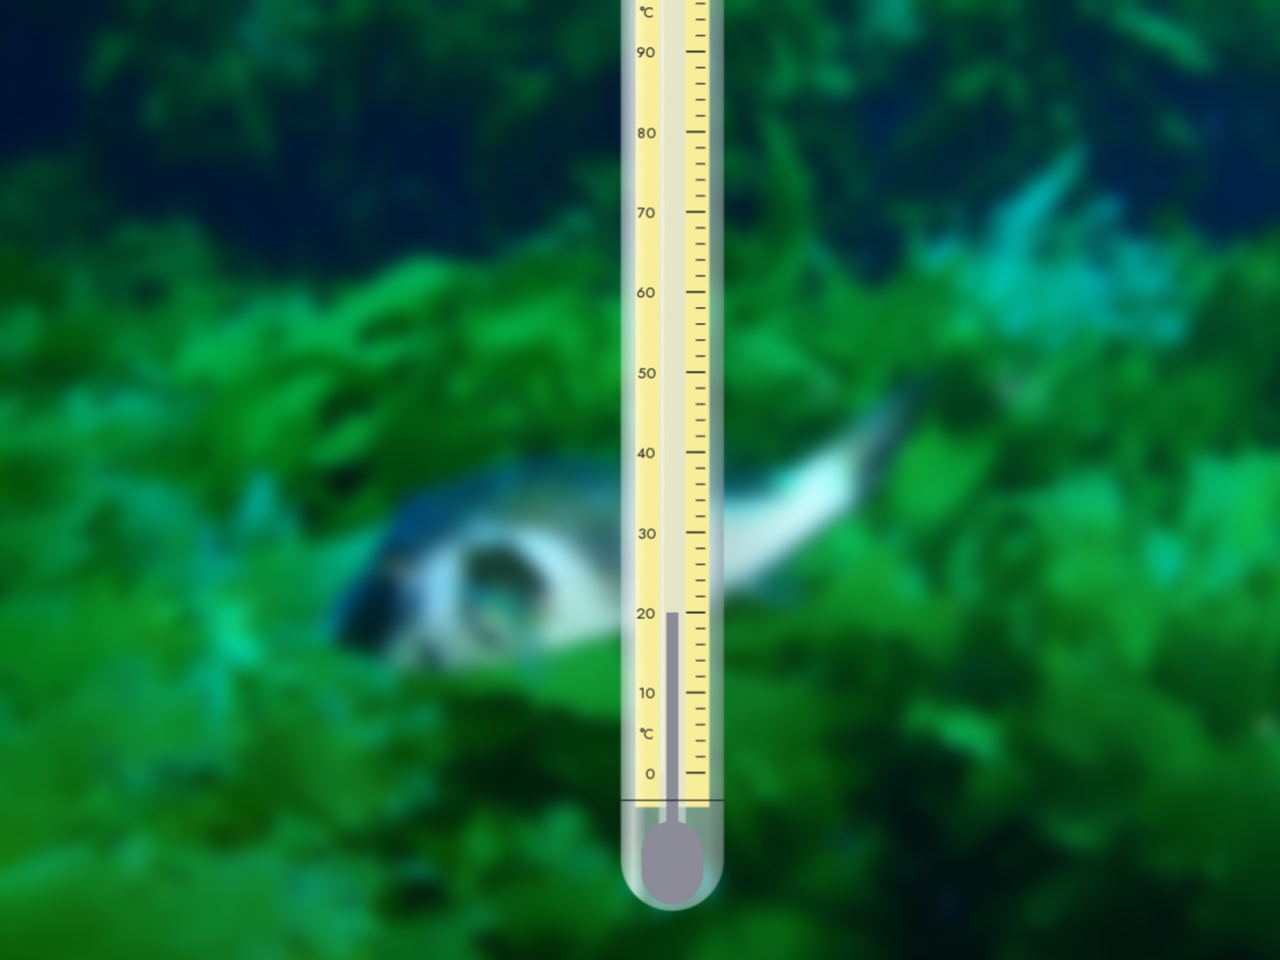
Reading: 20 °C
